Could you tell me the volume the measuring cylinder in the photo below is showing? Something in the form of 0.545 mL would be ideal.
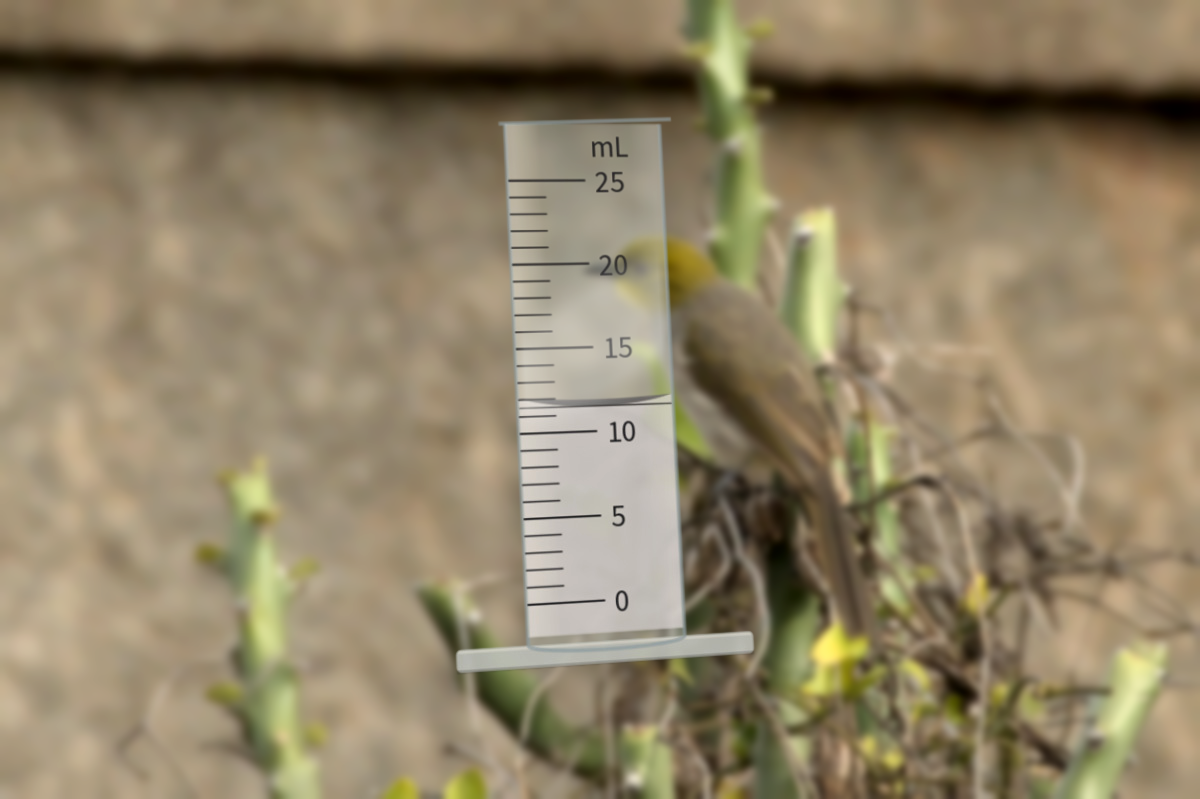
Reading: 11.5 mL
